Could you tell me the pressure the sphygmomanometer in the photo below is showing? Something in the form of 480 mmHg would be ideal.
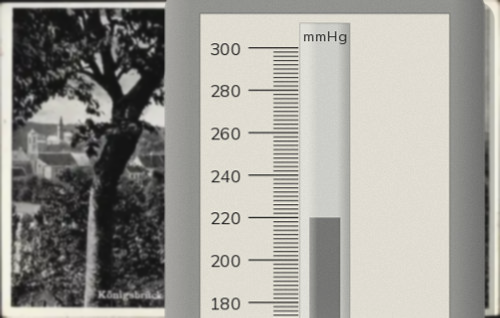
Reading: 220 mmHg
